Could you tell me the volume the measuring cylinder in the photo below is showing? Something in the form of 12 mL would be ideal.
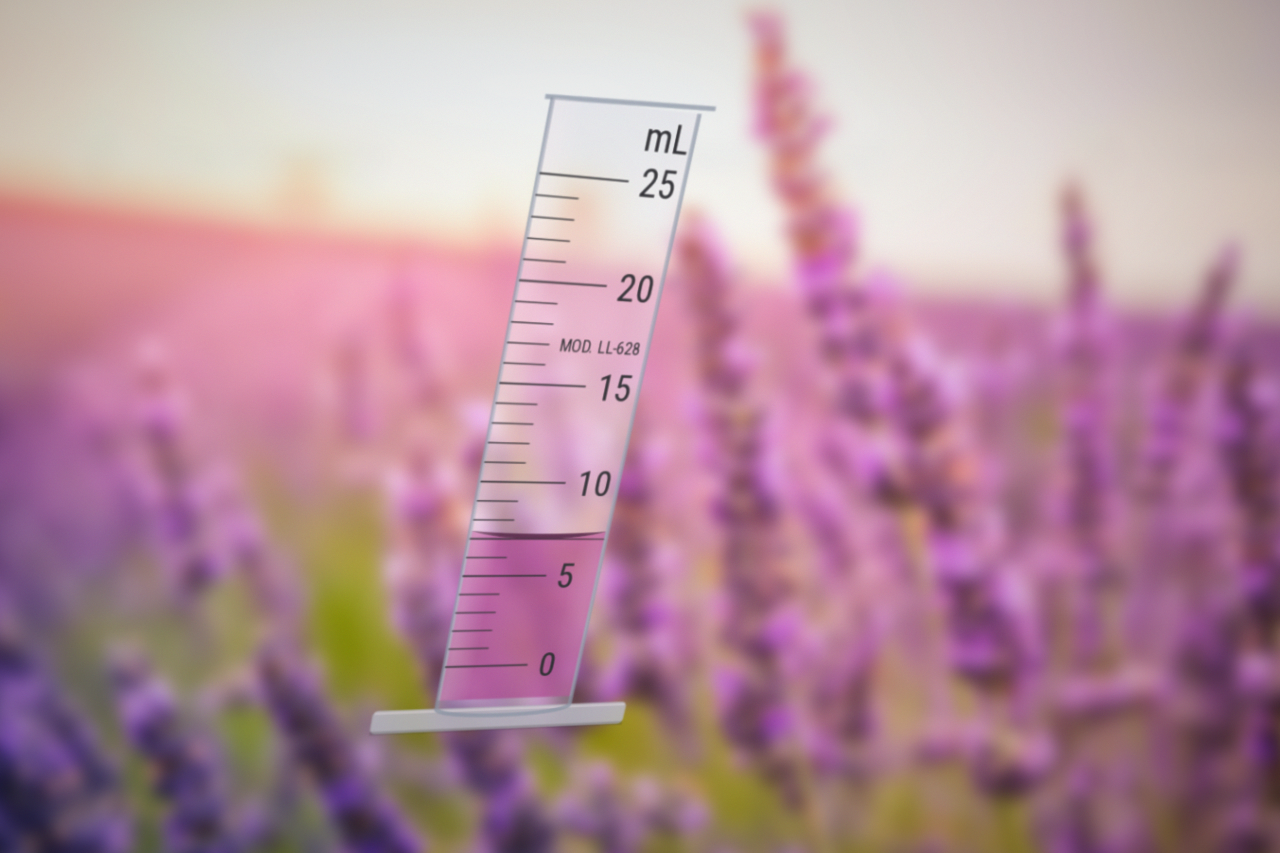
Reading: 7 mL
